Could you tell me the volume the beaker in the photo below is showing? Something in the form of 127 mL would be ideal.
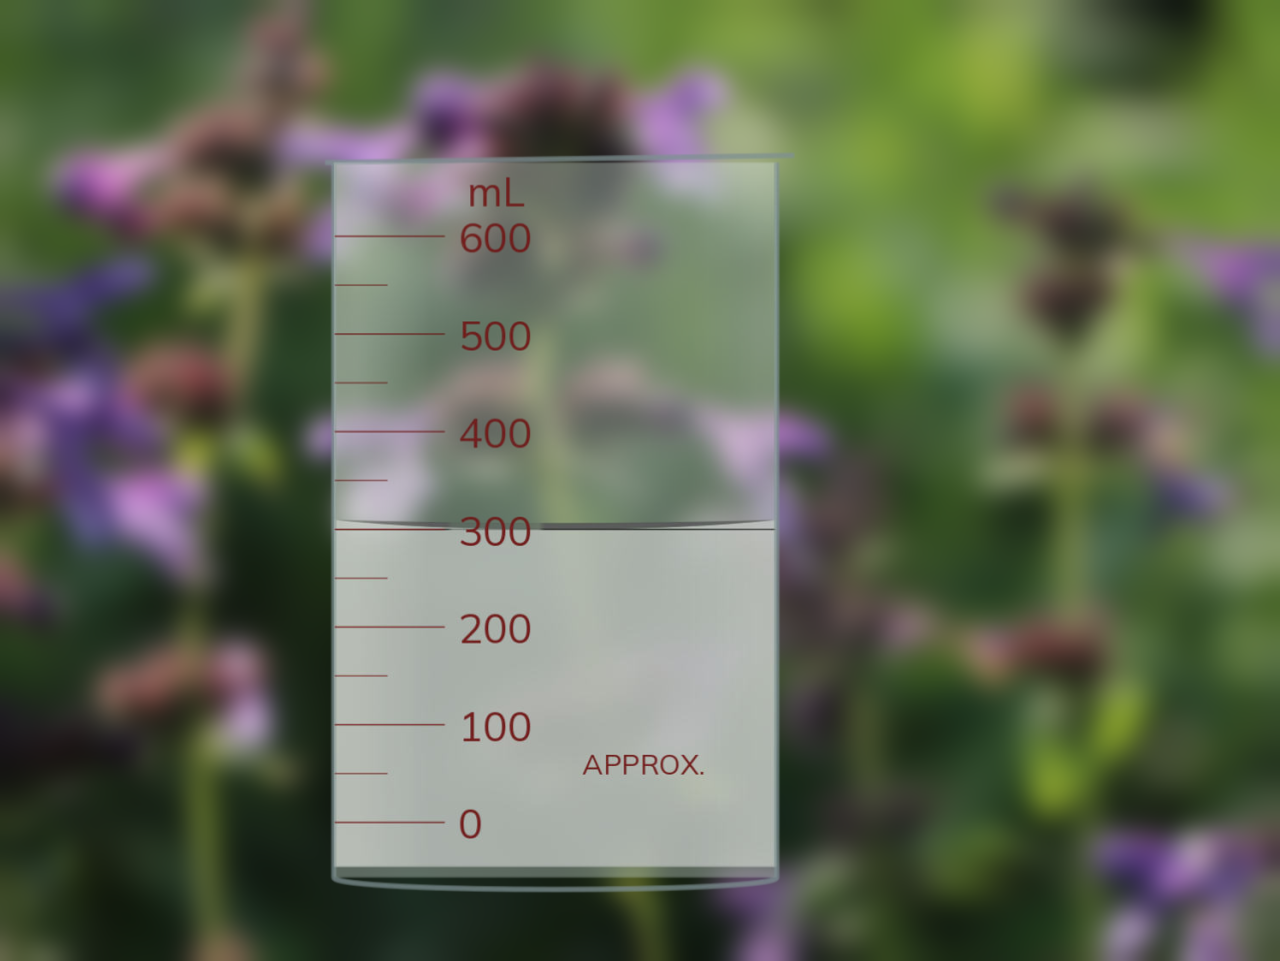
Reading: 300 mL
